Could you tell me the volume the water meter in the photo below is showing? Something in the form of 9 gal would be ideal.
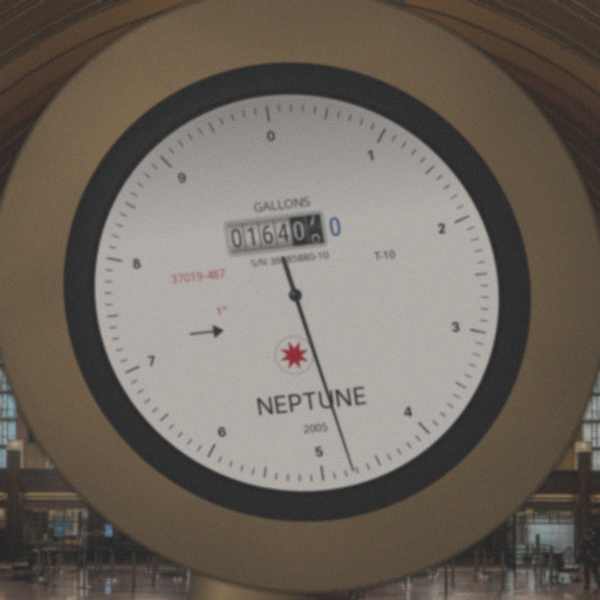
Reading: 164074.7 gal
